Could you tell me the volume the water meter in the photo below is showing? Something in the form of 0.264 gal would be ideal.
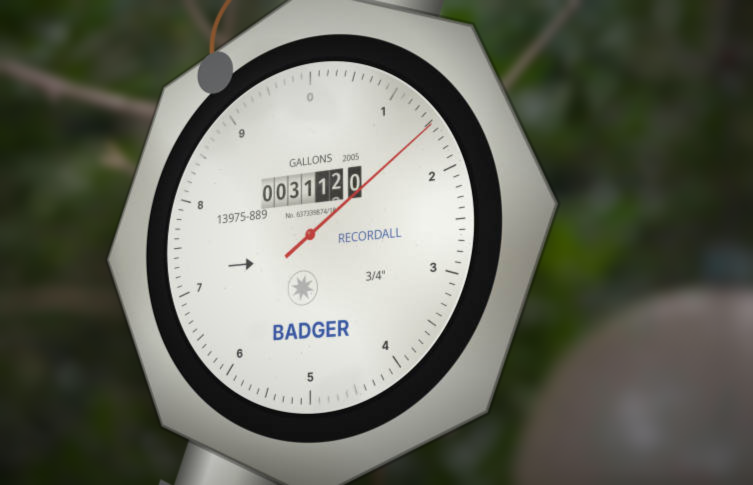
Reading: 31121.5 gal
